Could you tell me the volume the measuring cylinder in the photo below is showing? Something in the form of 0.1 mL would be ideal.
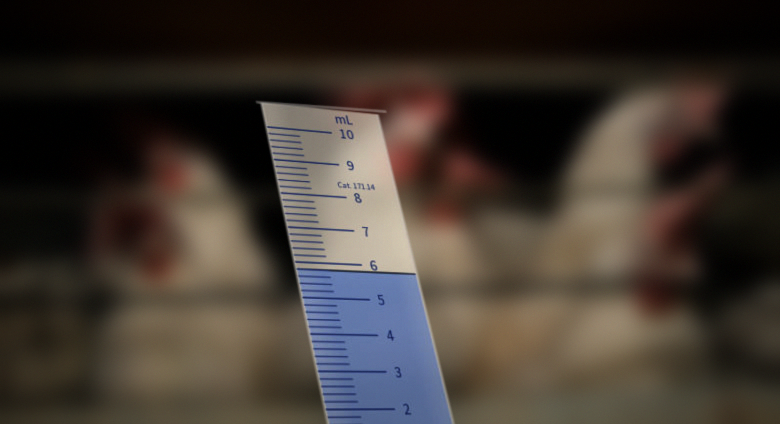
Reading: 5.8 mL
